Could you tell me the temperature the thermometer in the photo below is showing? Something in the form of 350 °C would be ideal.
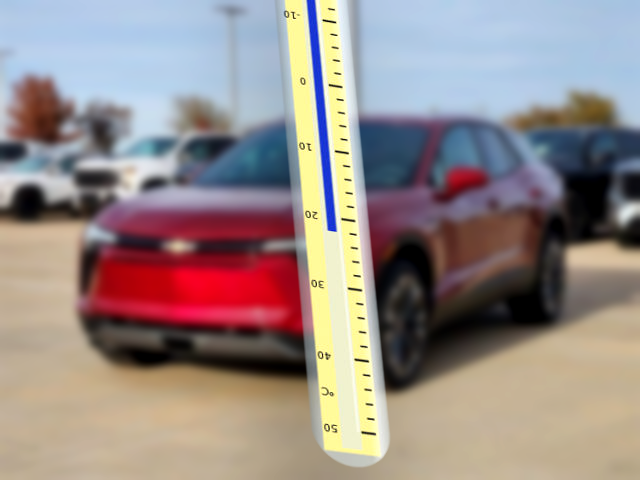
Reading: 22 °C
